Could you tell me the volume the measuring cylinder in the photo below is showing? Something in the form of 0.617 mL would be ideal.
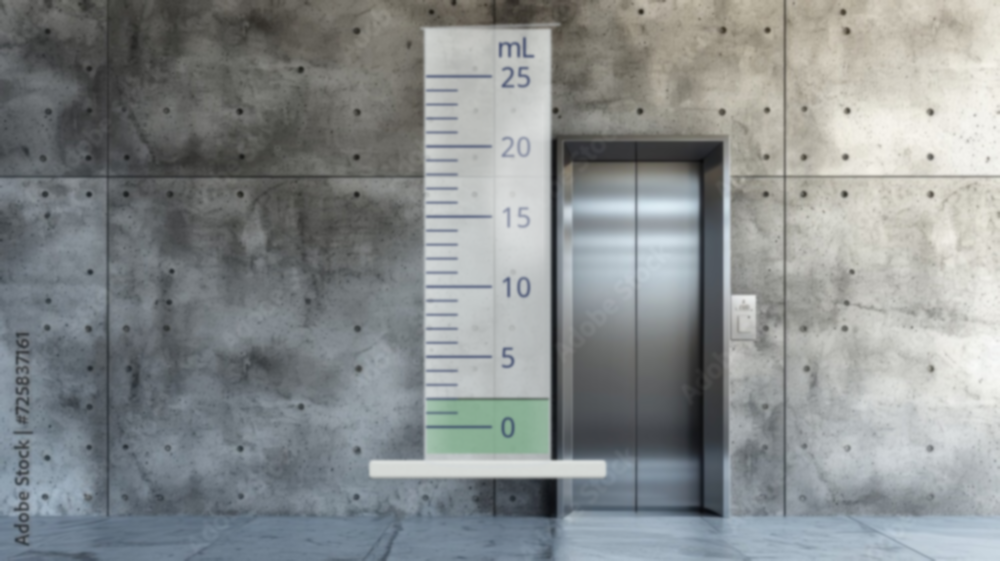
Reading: 2 mL
